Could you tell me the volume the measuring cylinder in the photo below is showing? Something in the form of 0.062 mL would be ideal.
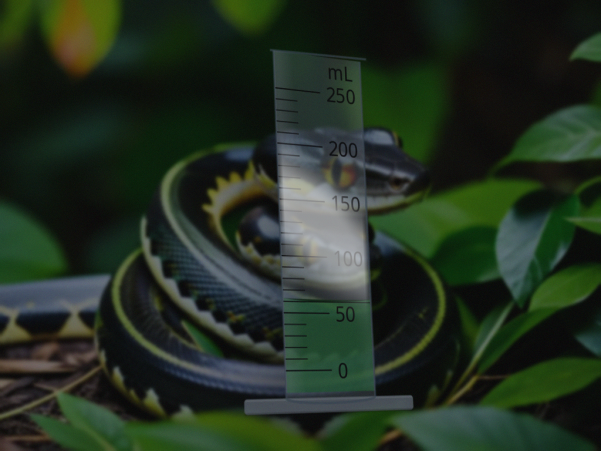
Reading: 60 mL
